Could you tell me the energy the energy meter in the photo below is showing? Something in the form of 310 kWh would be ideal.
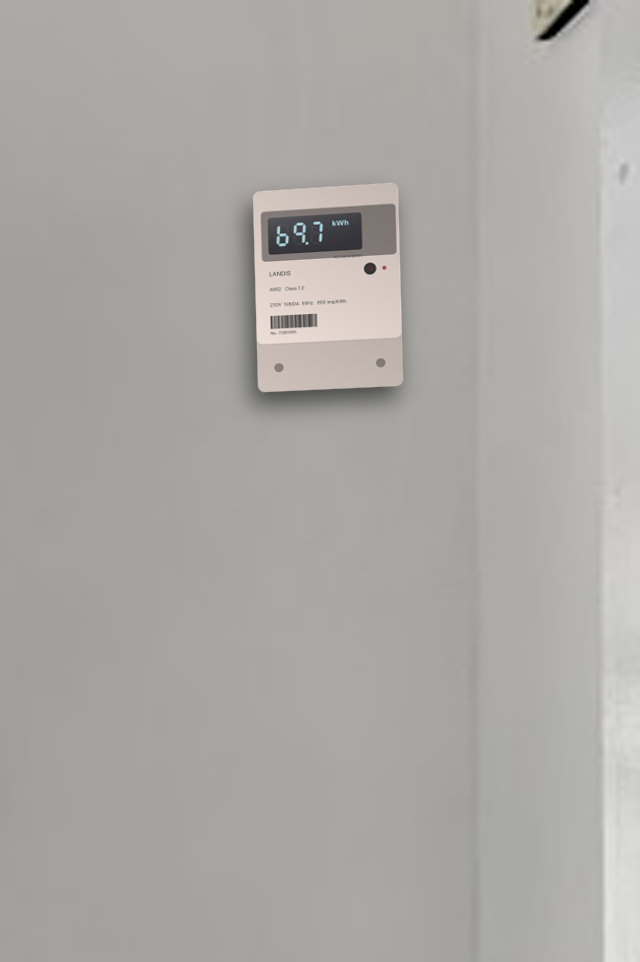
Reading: 69.7 kWh
